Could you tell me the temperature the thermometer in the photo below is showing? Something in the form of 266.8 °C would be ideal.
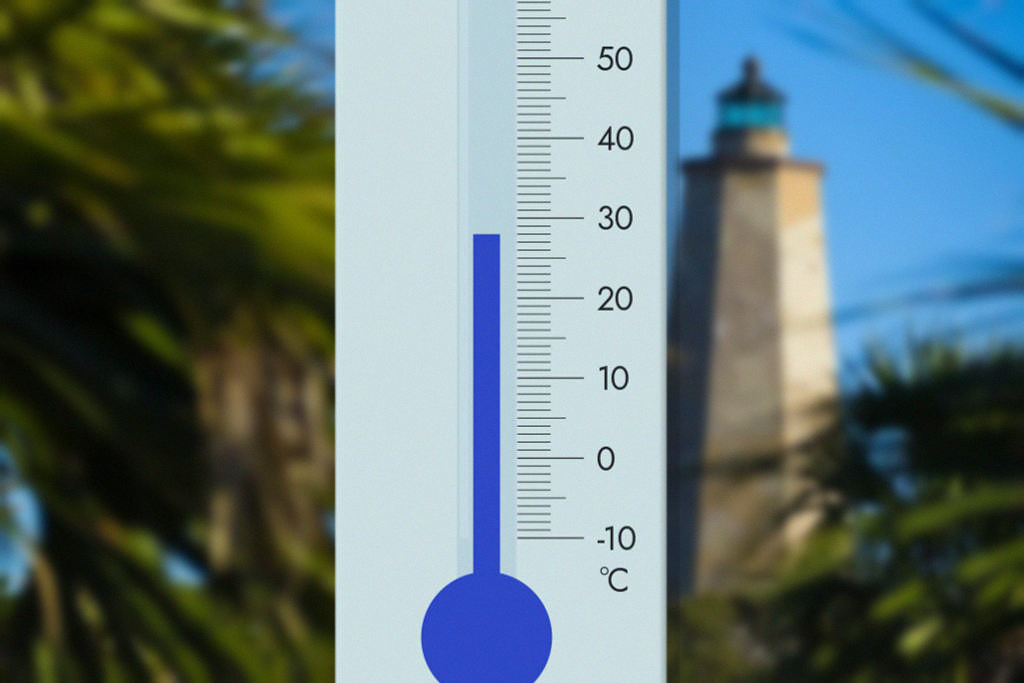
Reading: 28 °C
